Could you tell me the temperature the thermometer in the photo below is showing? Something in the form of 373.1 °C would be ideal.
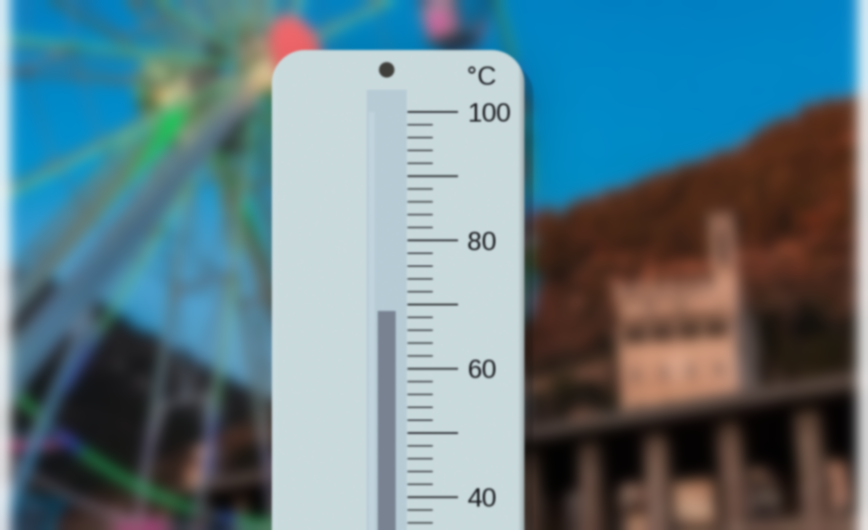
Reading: 69 °C
